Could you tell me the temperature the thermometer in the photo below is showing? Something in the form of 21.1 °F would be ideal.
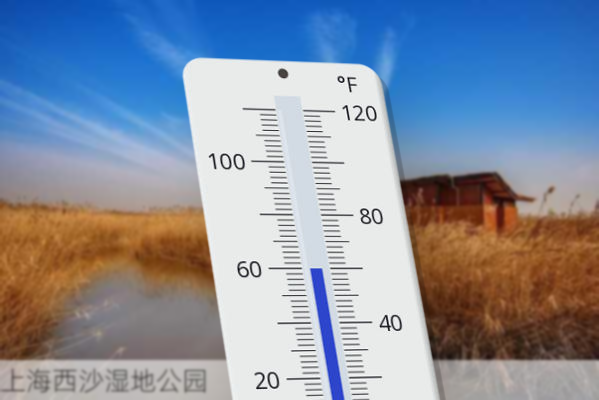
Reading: 60 °F
